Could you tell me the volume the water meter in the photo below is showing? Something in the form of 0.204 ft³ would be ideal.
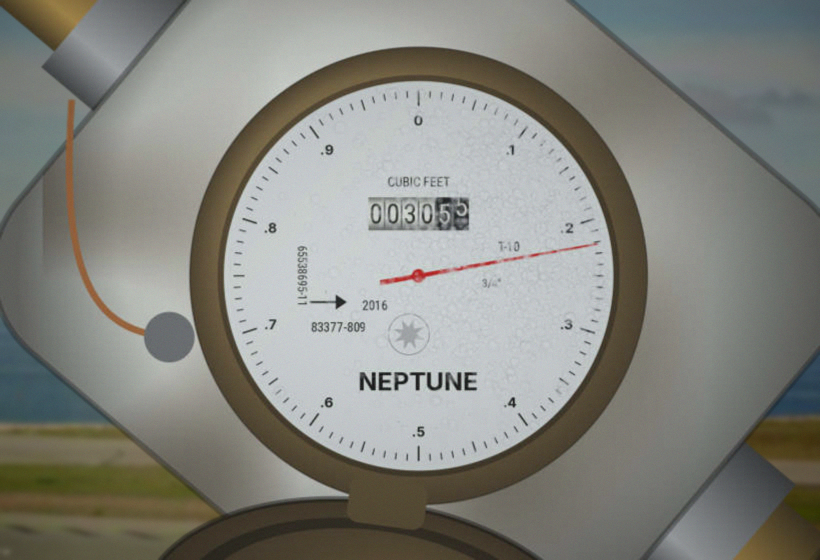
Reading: 3055.22 ft³
